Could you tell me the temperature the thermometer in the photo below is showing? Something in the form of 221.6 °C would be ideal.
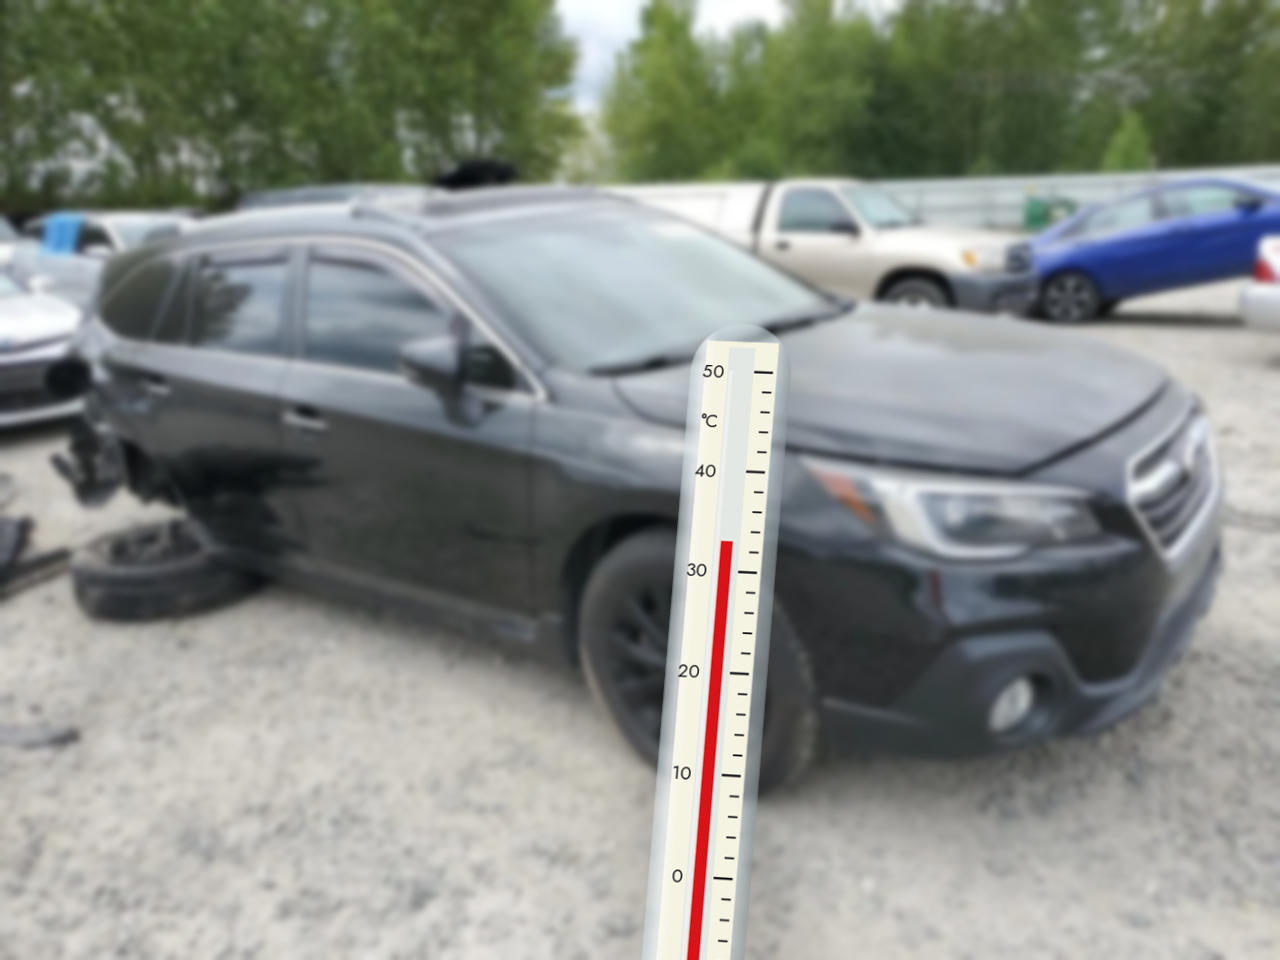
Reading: 33 °C
